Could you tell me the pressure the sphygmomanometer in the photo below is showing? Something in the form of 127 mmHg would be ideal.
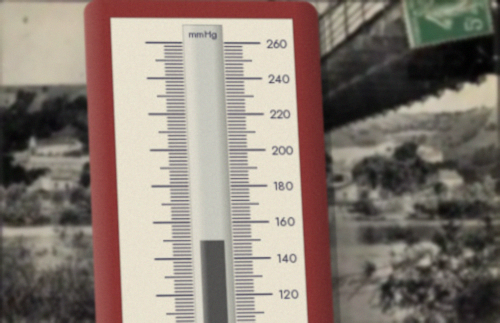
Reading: 150 mmHg
